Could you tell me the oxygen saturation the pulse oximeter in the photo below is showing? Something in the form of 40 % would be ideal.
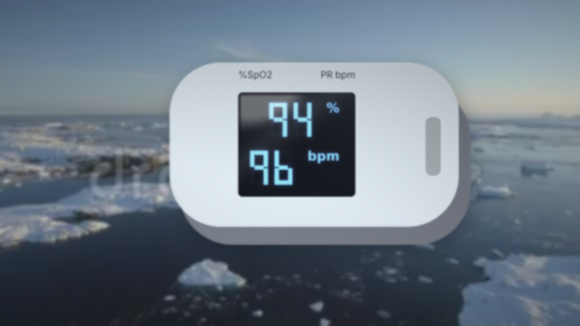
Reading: 94 %
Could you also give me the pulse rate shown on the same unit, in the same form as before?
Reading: 96 bpm
